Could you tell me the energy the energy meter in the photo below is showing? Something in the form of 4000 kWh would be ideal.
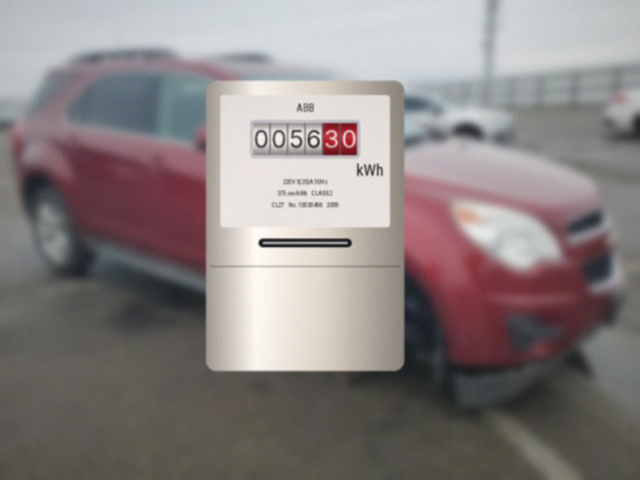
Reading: 56.30 kWh
